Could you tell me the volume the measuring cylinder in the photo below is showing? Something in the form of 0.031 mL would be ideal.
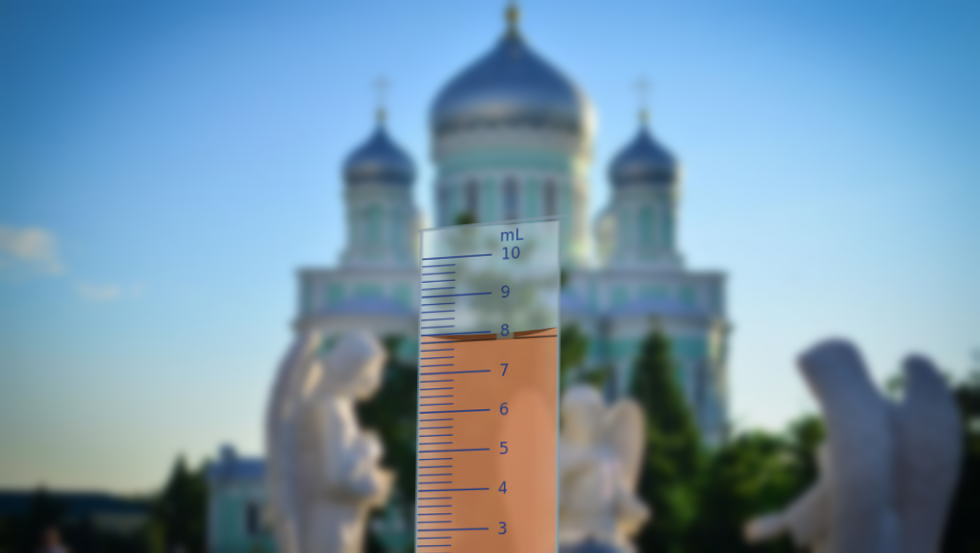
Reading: 7.8 mL
